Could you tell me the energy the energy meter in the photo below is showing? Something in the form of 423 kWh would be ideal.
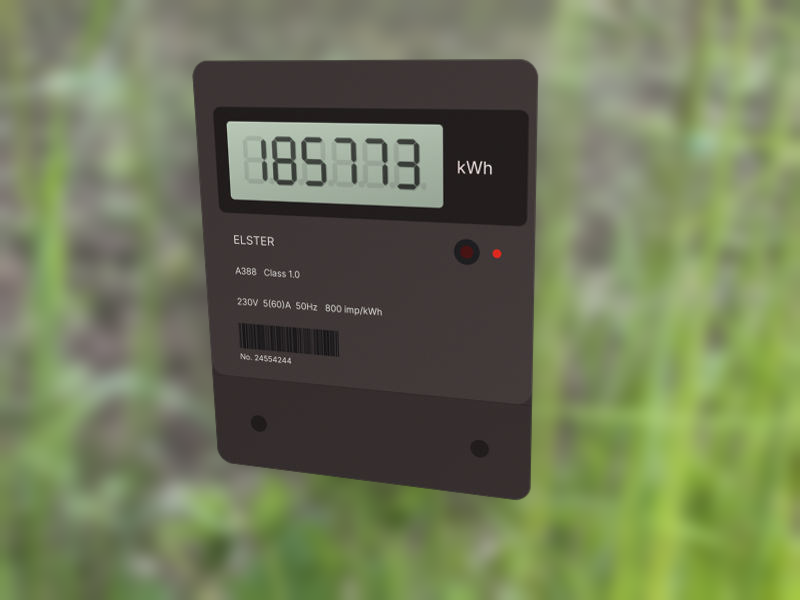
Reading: 185773 kWh
